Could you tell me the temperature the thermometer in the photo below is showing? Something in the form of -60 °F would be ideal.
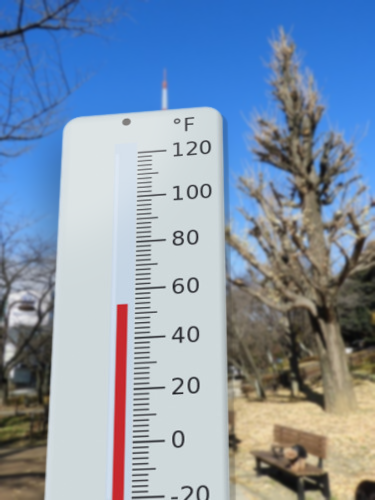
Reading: 54 °F
